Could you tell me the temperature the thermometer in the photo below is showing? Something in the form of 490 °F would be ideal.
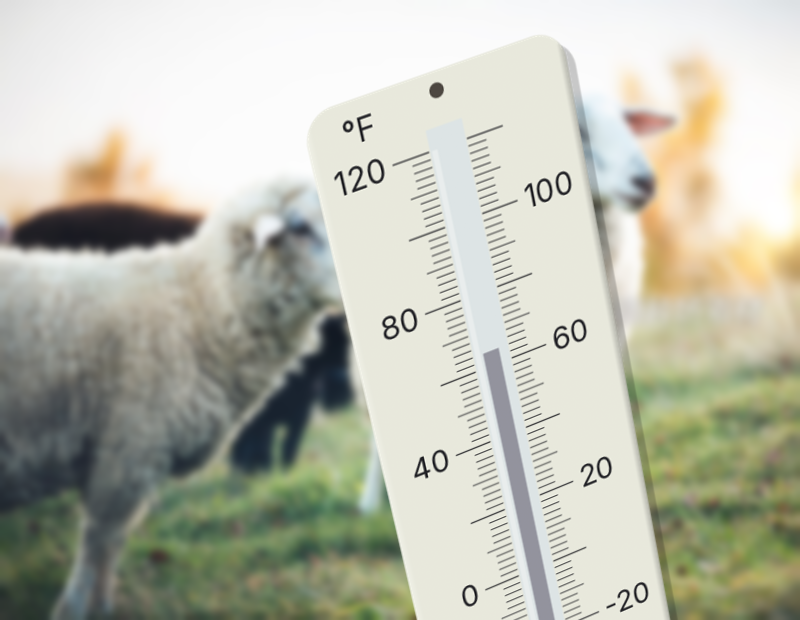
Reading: 64 °F
